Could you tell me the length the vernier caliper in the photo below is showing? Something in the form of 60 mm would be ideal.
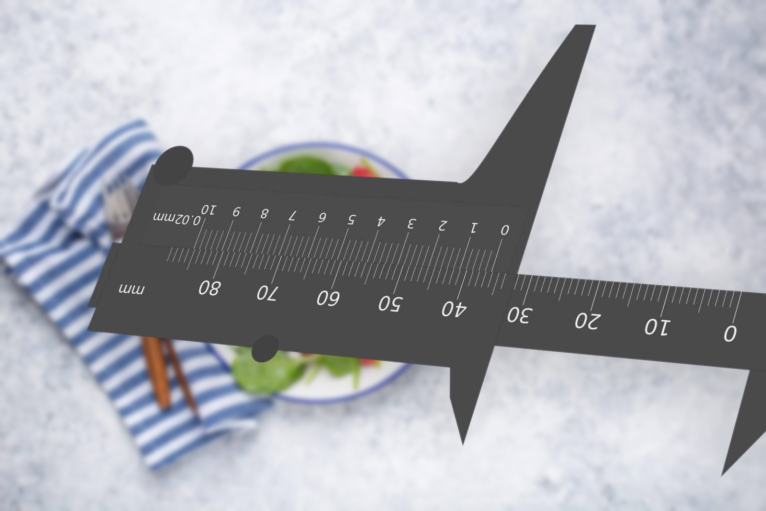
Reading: 36.2 mm
